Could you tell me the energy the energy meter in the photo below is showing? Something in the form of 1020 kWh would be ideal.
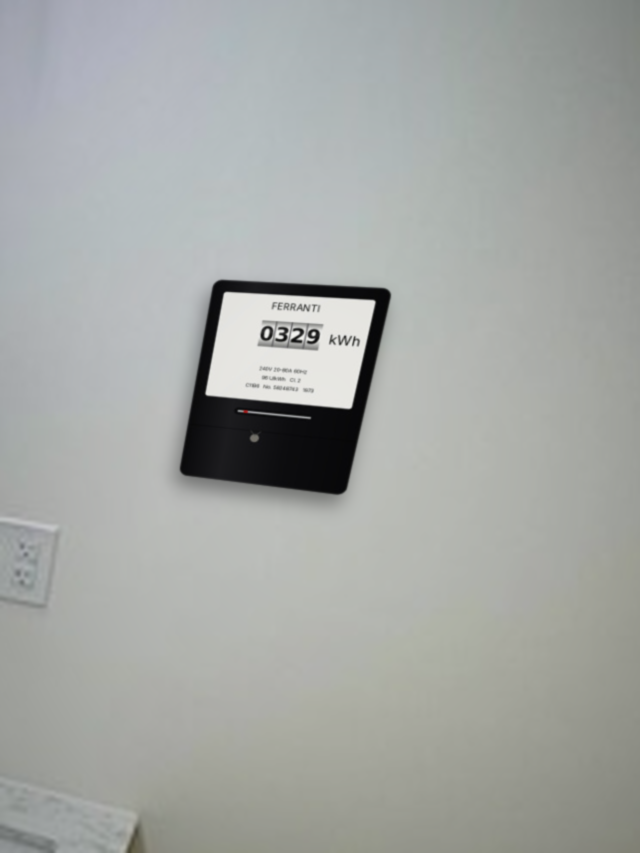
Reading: 329 kWh
